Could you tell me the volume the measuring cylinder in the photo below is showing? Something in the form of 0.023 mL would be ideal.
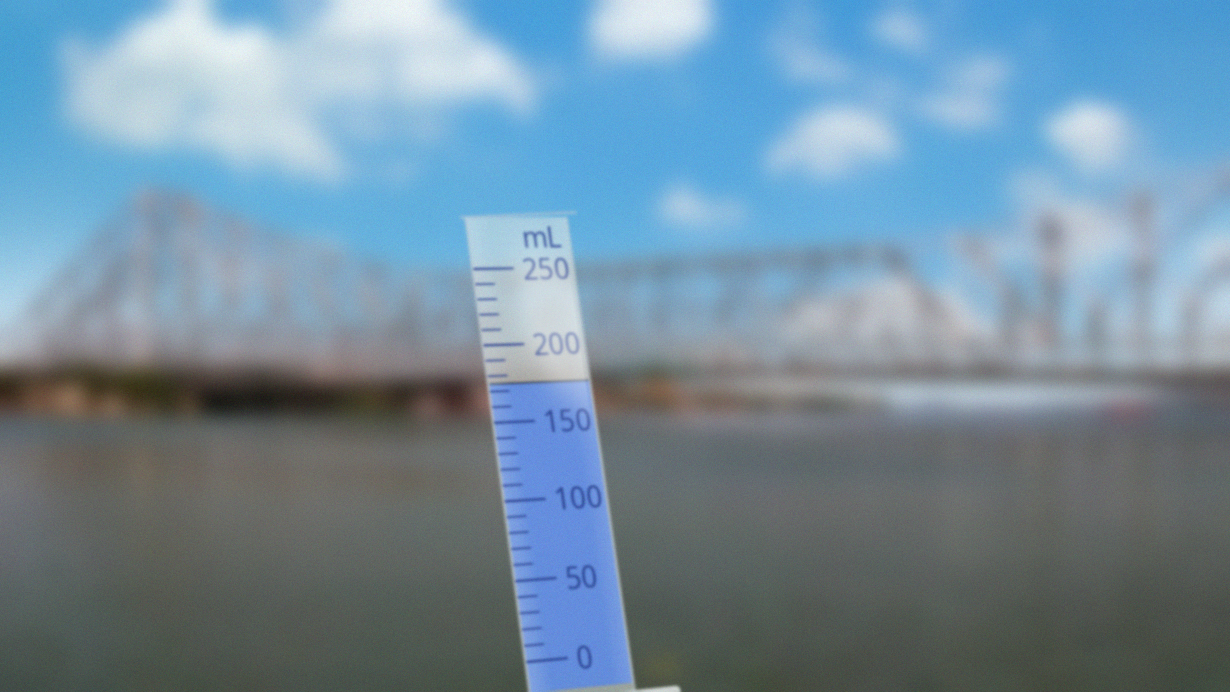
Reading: 175 mL
